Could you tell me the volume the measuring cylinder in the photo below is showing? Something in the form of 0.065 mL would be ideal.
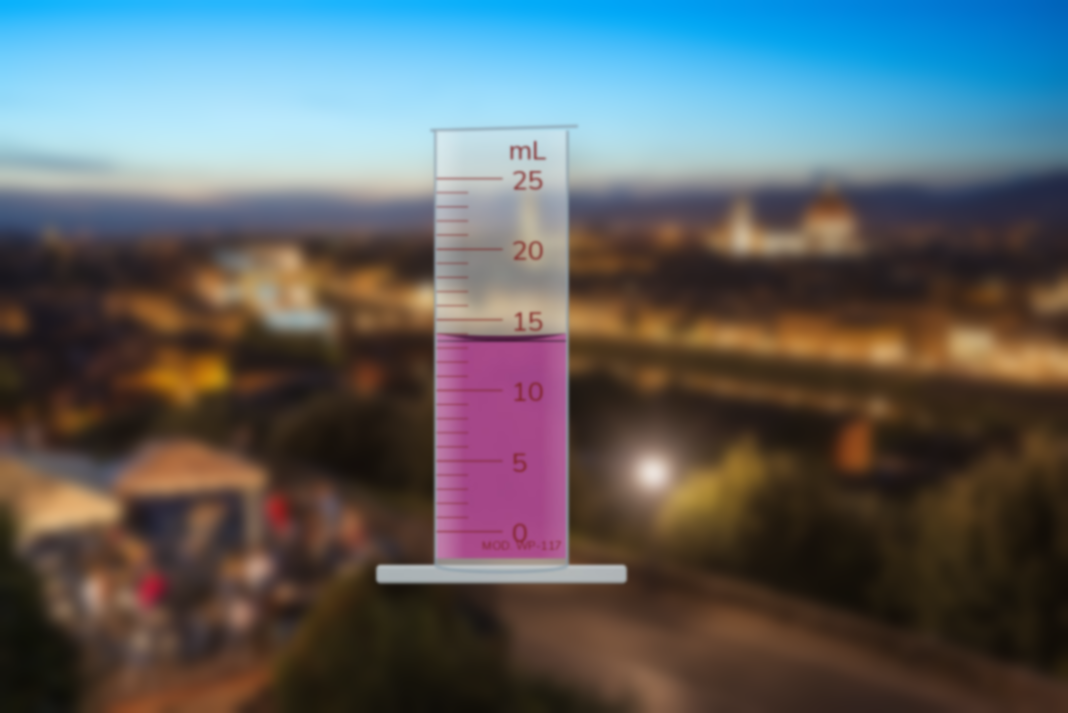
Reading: 13.5 mL
